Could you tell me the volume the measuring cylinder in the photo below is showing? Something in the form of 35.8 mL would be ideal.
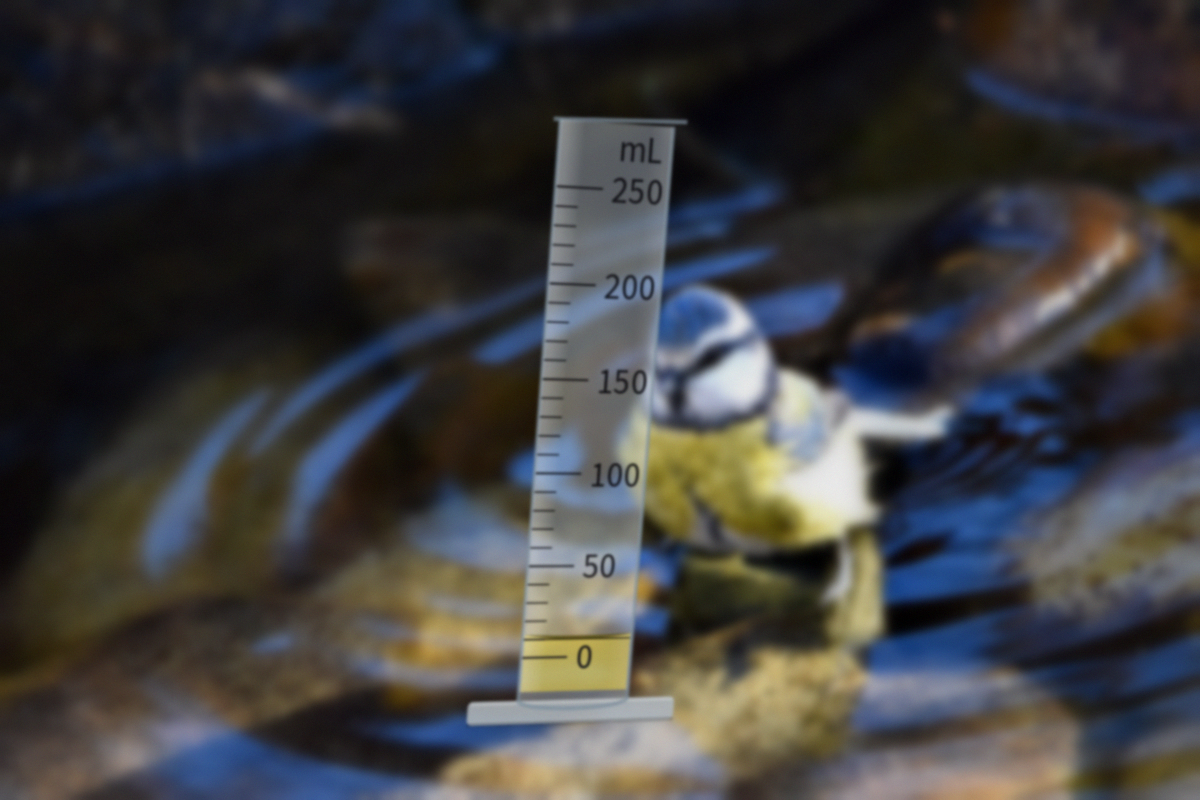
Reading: 10 mL
